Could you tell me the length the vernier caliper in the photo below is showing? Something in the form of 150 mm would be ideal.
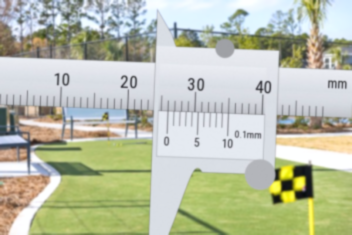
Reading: 26.0 mm
